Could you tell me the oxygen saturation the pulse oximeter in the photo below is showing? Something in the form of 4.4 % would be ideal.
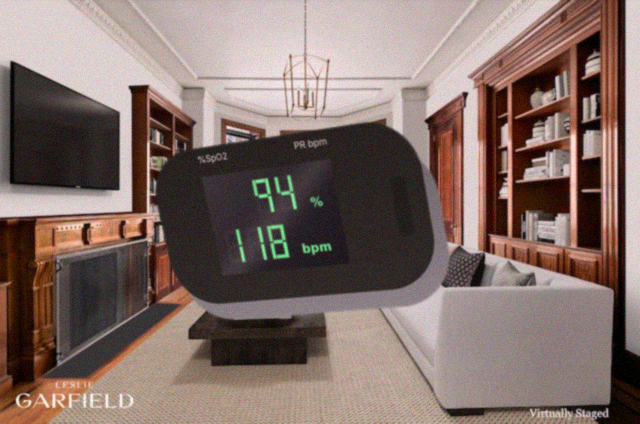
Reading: 94 %
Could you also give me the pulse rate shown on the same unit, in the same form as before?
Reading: 118 bpm
